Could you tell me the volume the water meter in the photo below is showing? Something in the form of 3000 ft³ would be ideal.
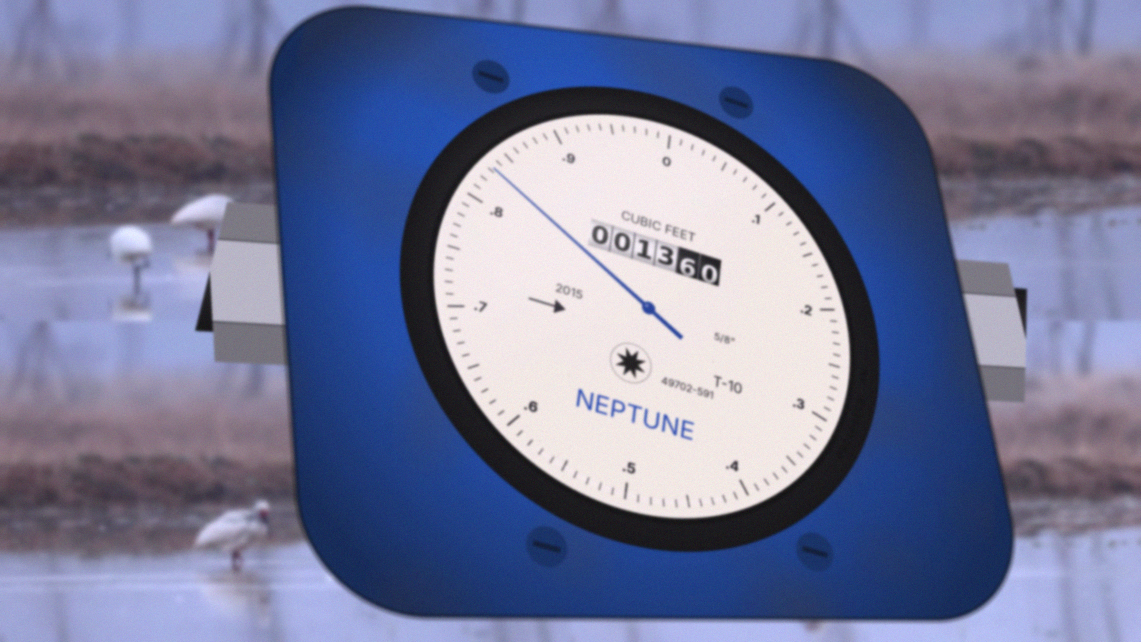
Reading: 1359.83 ft³
